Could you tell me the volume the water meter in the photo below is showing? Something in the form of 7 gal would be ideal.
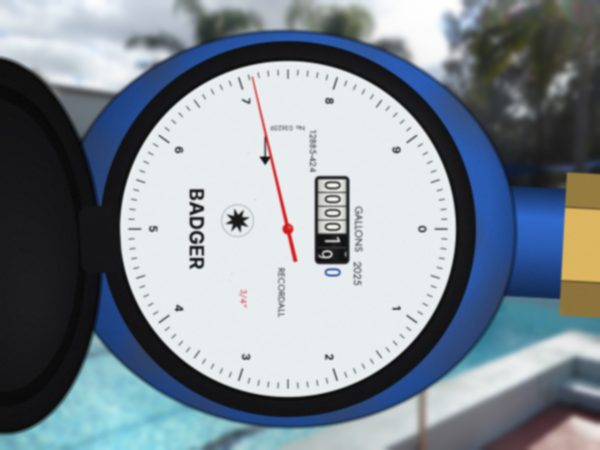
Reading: 187.1 gal
